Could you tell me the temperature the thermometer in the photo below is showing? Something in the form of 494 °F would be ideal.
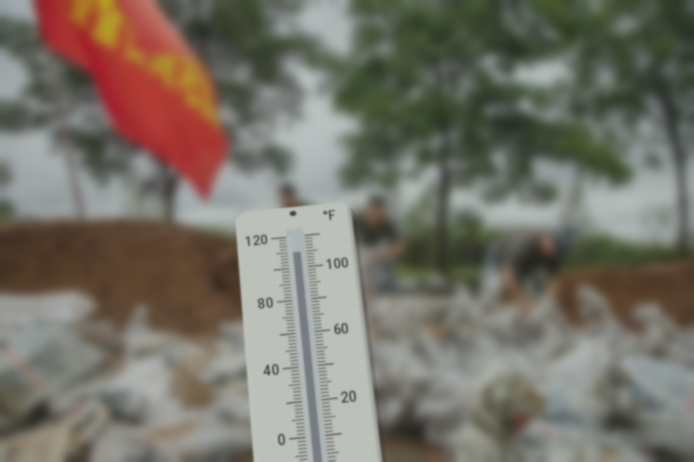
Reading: 110 °F
